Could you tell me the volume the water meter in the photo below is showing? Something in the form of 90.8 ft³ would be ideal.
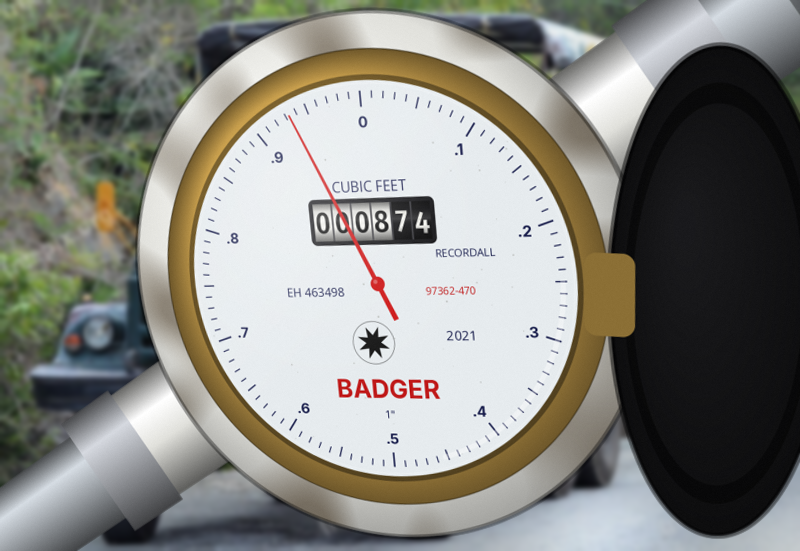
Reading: 873.93 ft³
